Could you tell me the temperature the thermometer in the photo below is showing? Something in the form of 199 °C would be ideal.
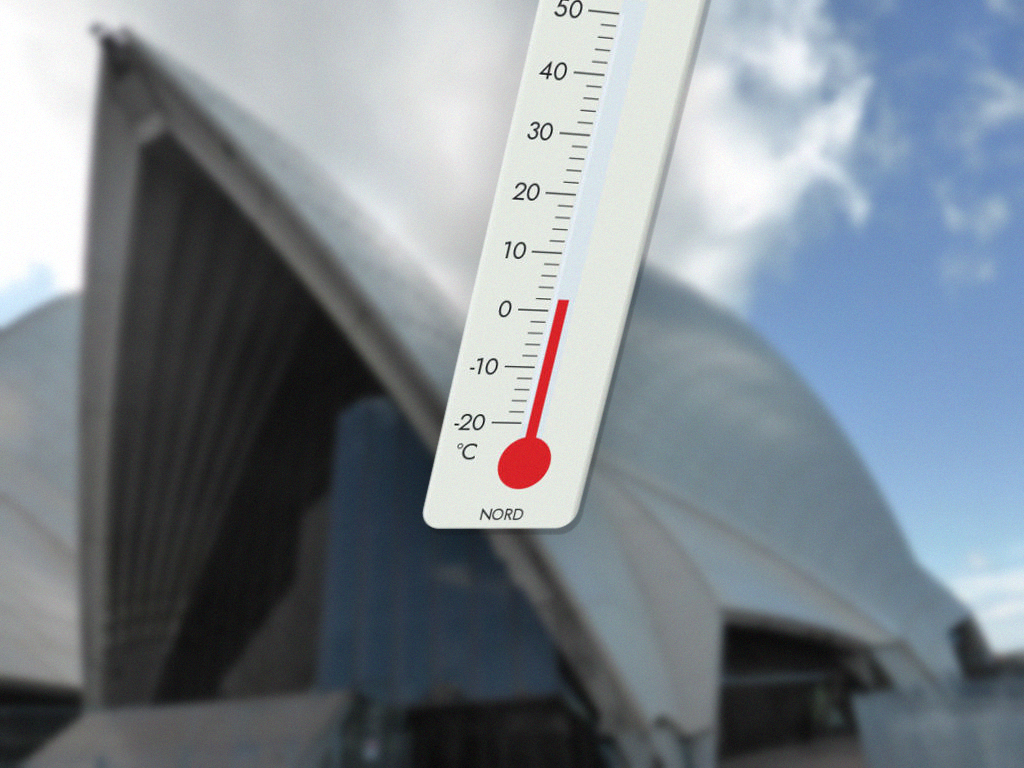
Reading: 2 °C
